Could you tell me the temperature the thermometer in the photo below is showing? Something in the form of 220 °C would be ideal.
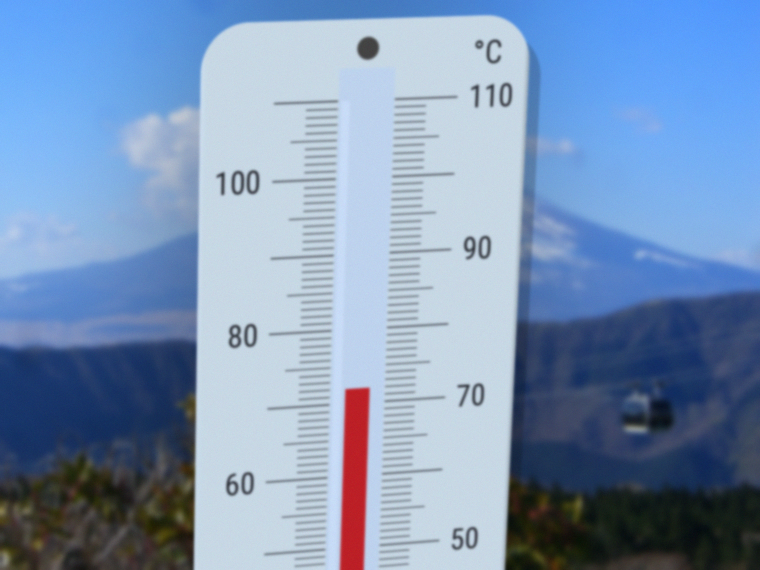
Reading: 72 °C
